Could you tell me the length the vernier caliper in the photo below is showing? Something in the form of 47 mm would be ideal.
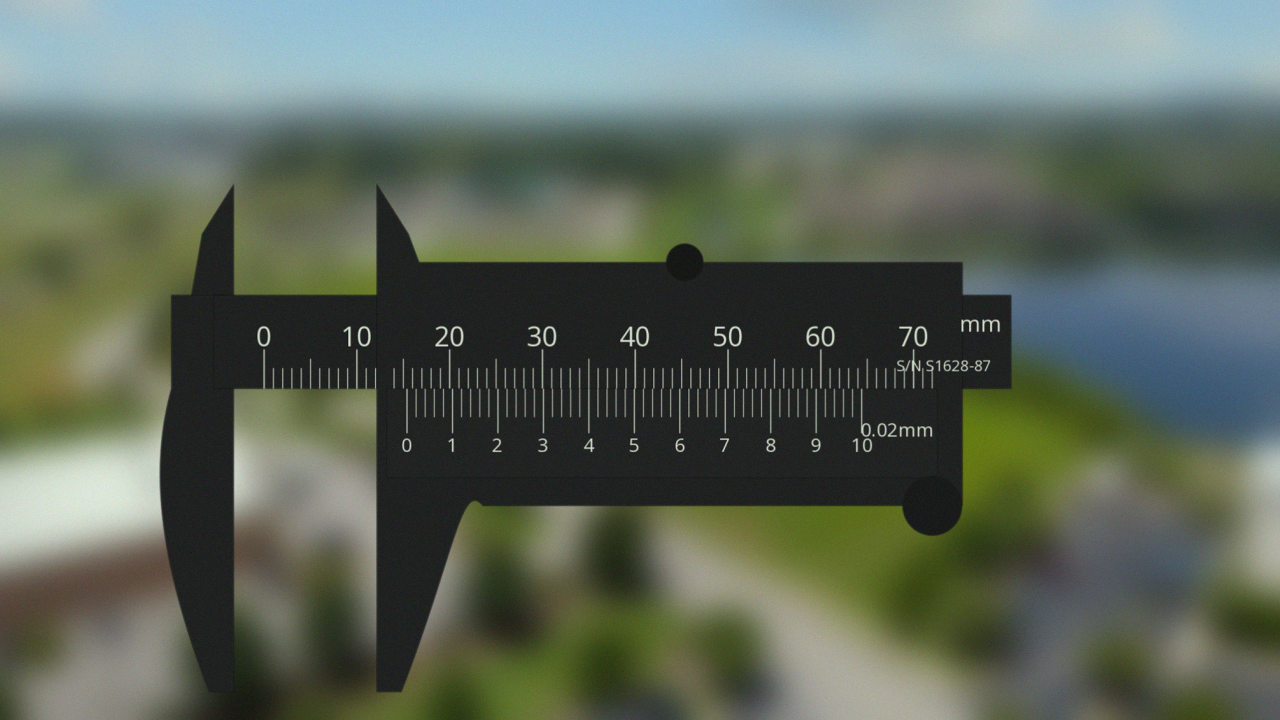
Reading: 15.4 mm
